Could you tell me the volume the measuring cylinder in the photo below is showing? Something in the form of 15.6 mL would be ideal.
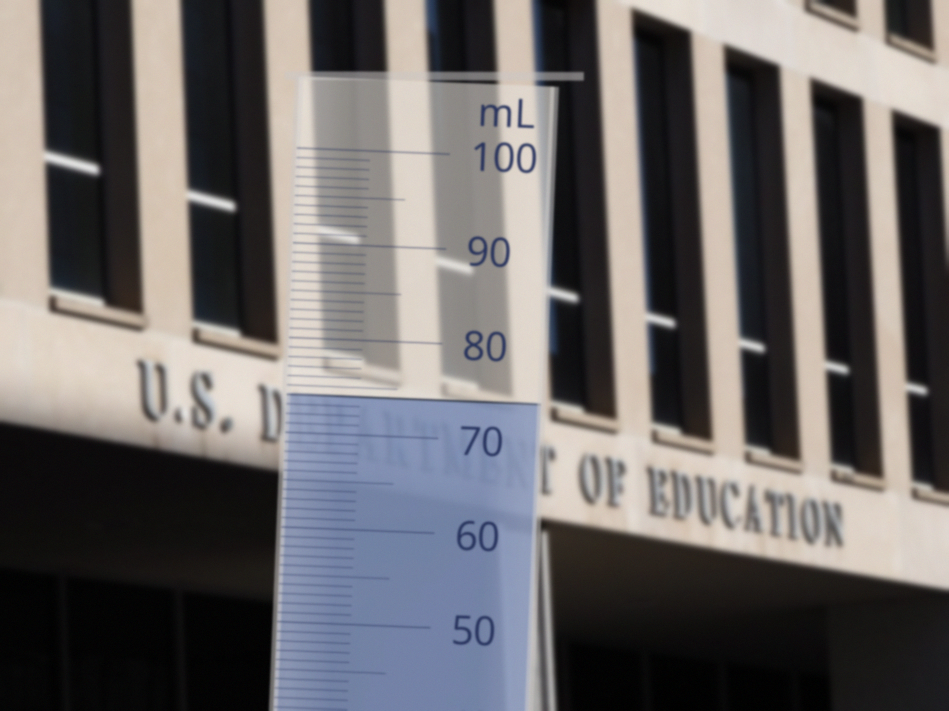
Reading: 74 mL
